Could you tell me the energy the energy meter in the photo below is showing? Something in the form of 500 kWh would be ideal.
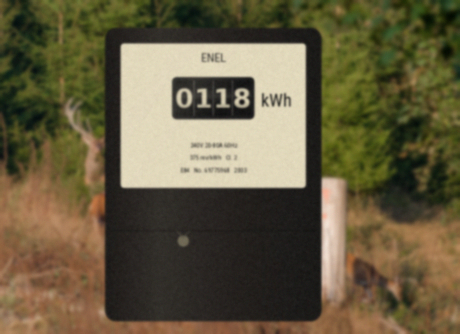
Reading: 118 kWh
